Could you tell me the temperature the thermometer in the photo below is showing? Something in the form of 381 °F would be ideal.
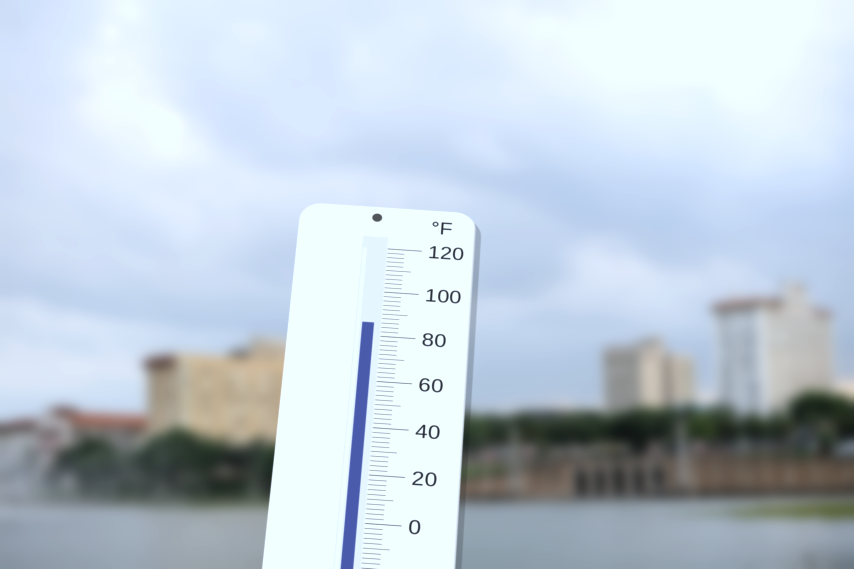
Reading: 86 °F
